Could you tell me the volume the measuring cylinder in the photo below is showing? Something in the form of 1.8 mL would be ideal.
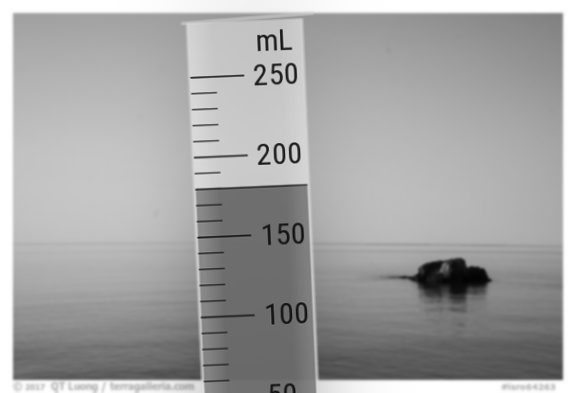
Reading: 180 mL
